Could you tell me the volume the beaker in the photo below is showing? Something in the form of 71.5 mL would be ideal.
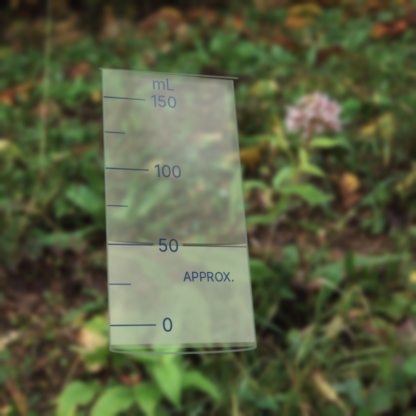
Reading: 50 mL
